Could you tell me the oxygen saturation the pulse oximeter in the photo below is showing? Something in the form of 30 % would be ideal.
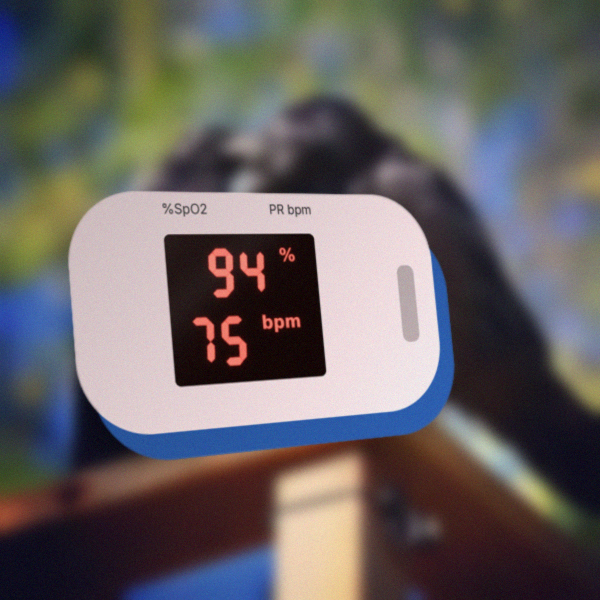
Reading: 94 %
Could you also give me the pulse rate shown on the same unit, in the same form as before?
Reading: 75 bpm
